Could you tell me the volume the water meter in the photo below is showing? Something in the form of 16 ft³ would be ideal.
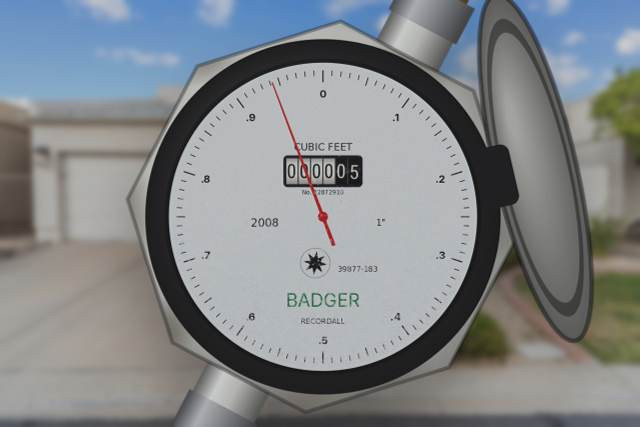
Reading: 4.94 ft³
